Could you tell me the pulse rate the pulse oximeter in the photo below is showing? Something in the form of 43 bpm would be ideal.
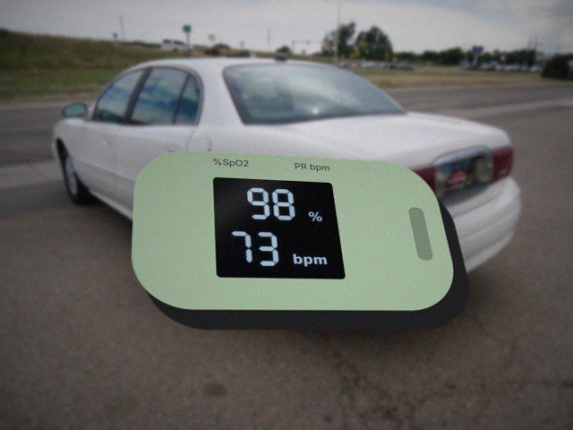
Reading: 73 bpm
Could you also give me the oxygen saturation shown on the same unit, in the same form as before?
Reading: 98 %
